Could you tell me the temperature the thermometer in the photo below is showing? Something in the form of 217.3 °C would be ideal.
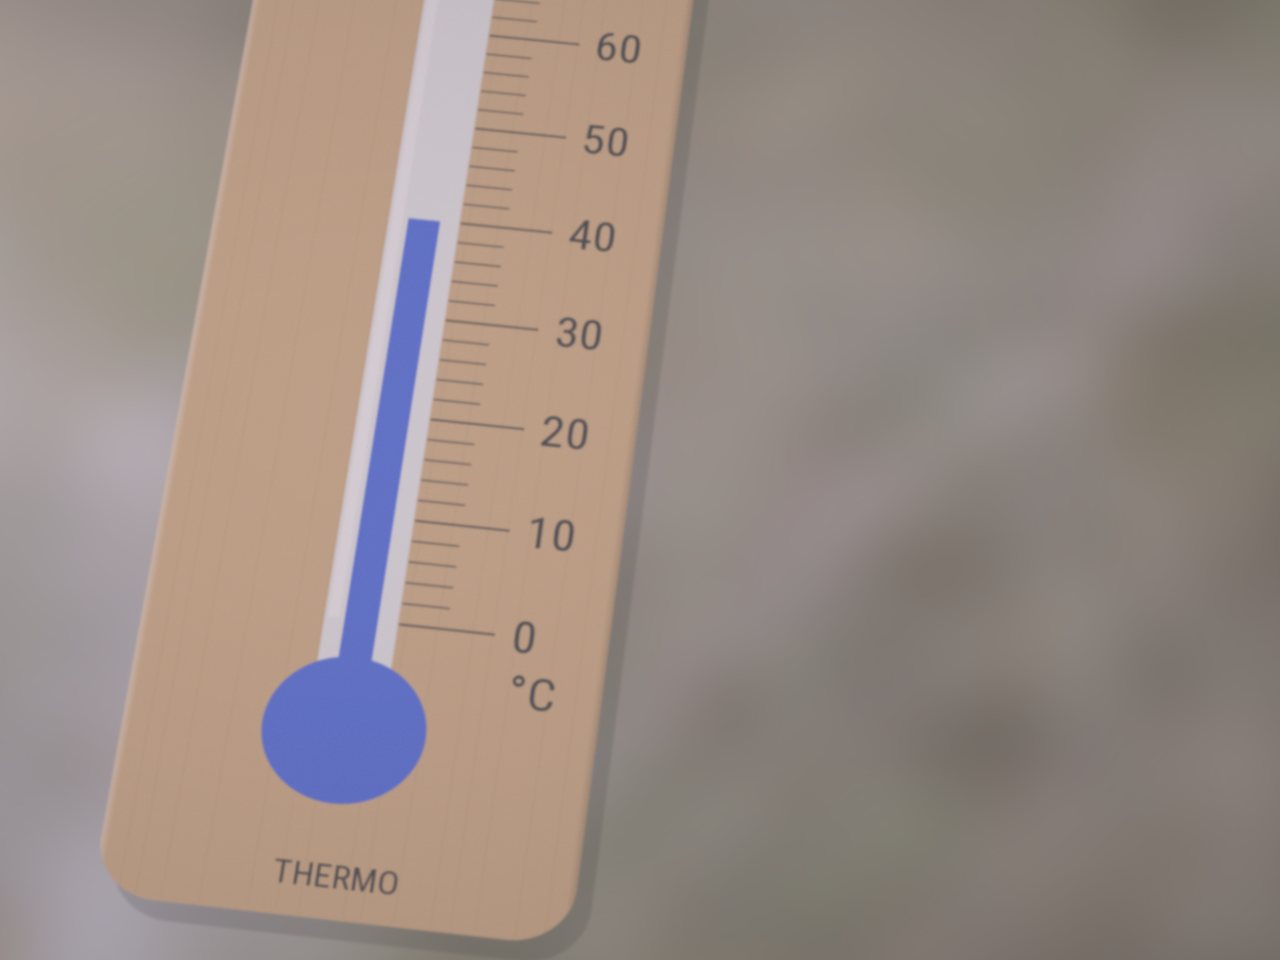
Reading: 40 °C
